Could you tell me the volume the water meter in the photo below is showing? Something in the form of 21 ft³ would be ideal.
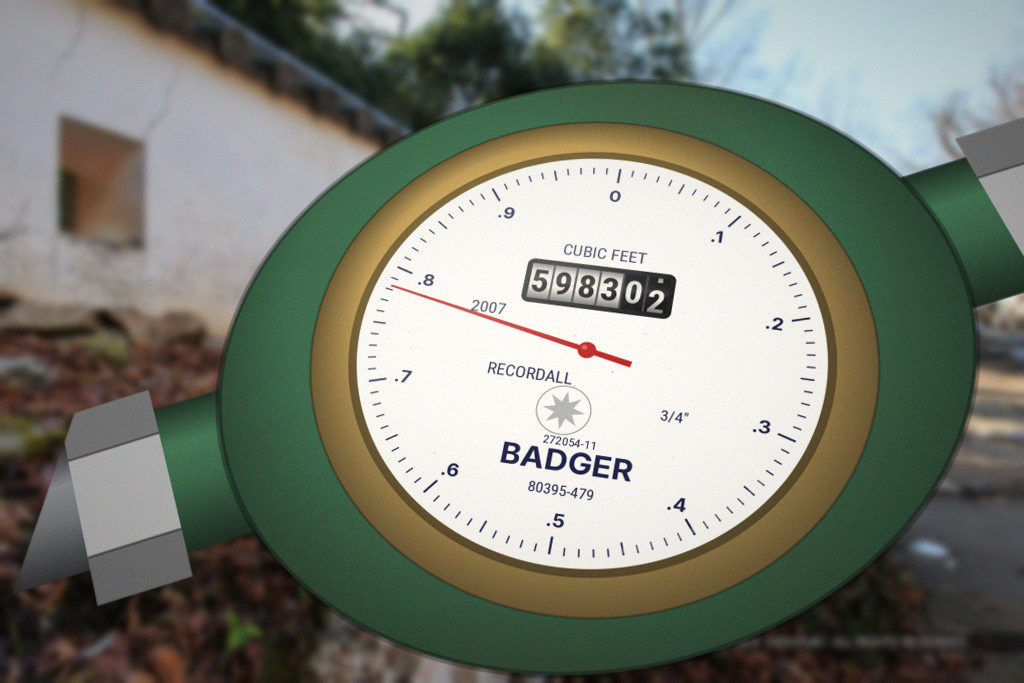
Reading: 598301.78 ft³
